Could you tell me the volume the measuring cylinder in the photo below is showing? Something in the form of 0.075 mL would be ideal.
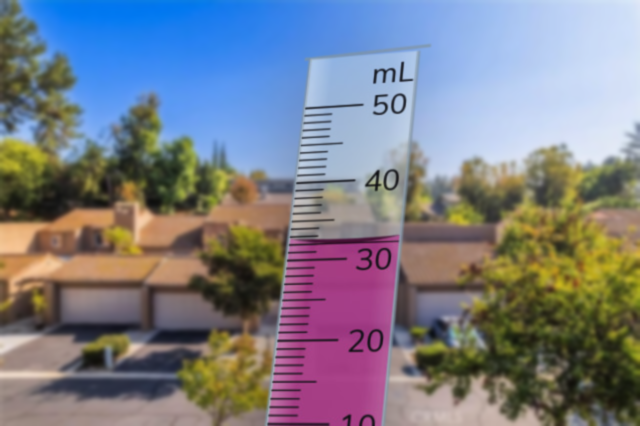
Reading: 32 mL
